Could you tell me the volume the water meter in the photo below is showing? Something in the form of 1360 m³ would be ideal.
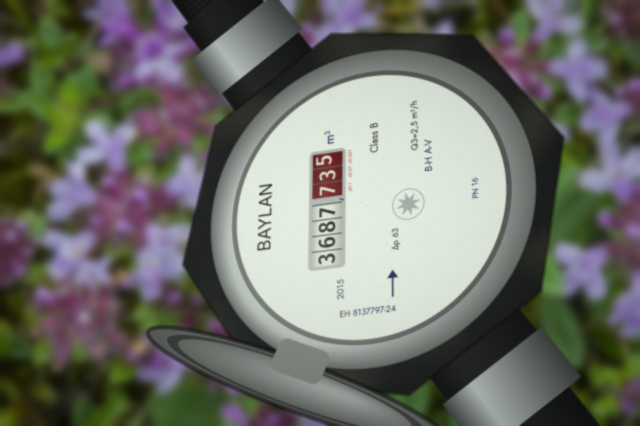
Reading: 3687.735 m³
